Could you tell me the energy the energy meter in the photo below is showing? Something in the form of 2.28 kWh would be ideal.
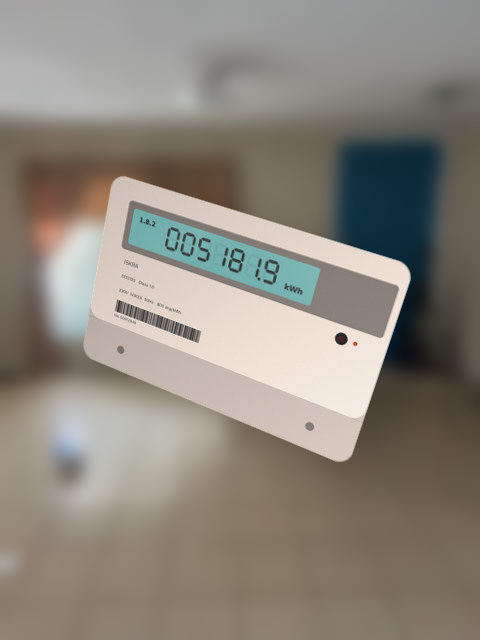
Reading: 5181.9 kWh
